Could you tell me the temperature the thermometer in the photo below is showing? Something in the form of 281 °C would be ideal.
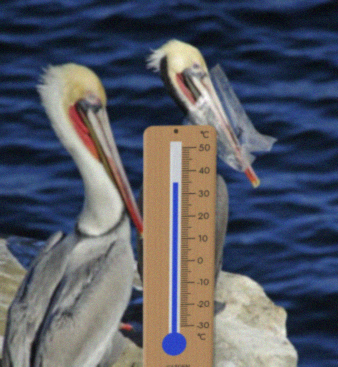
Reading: 35 °C
